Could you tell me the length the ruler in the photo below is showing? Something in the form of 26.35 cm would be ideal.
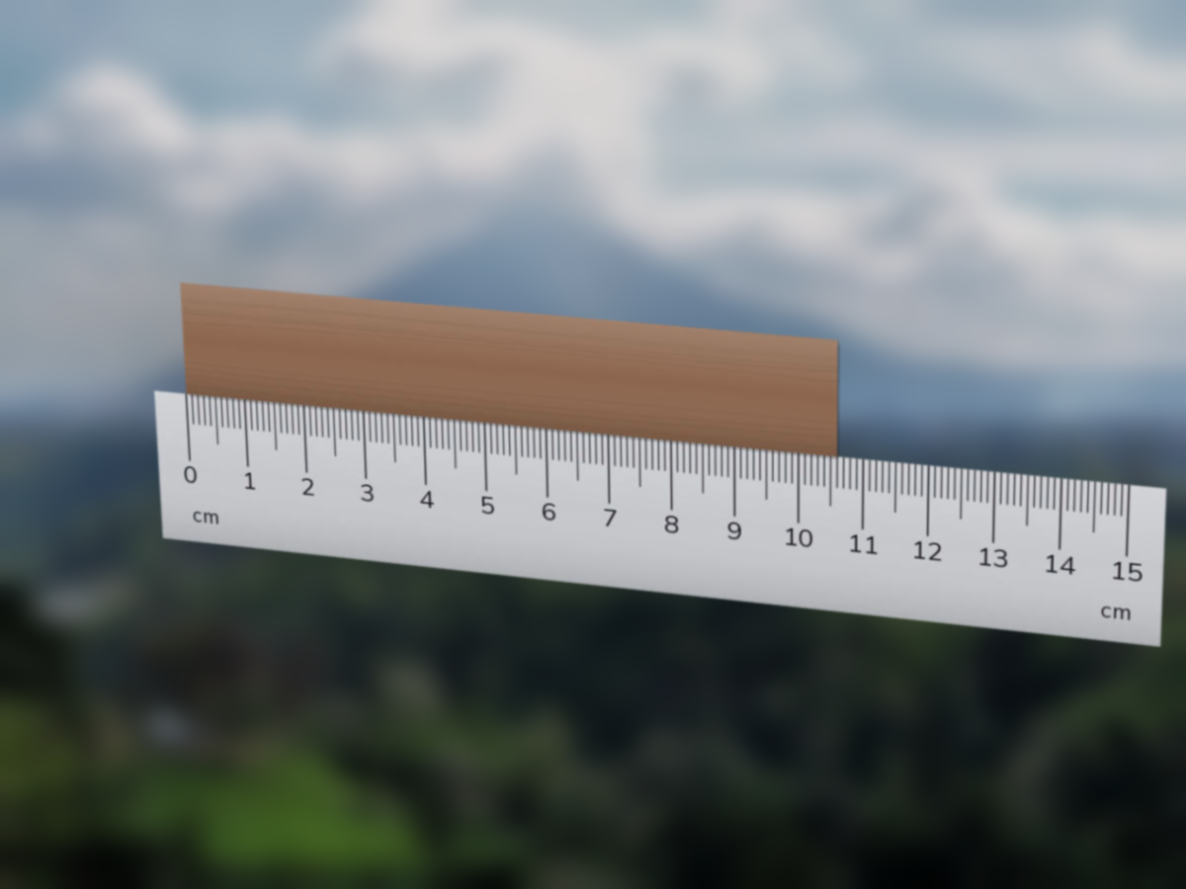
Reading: 10.6 cm
